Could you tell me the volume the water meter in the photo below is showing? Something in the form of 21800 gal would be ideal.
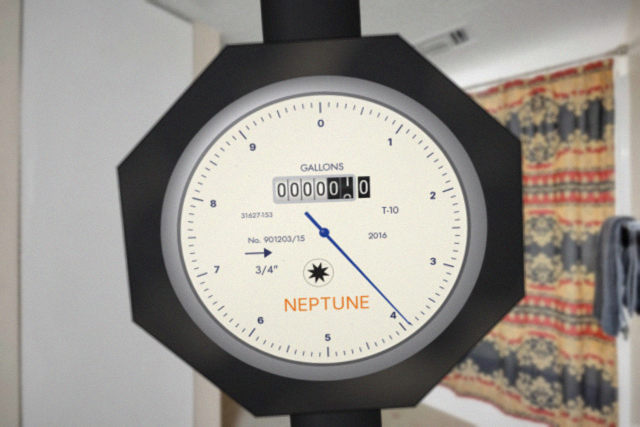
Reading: 13.9 gal
